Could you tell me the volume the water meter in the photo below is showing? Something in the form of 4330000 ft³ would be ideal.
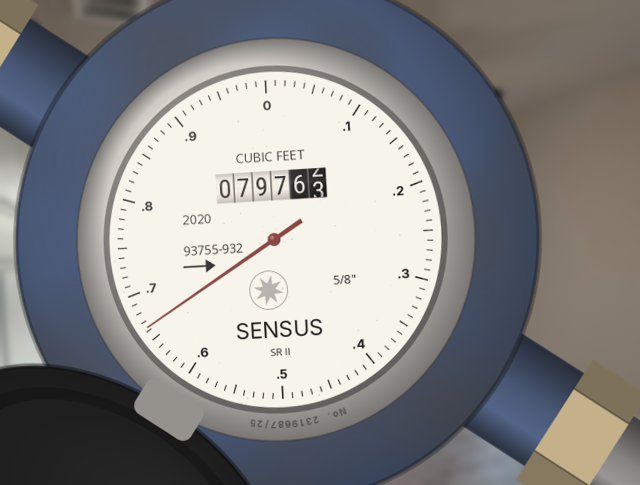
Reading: 79762.66 ft³
